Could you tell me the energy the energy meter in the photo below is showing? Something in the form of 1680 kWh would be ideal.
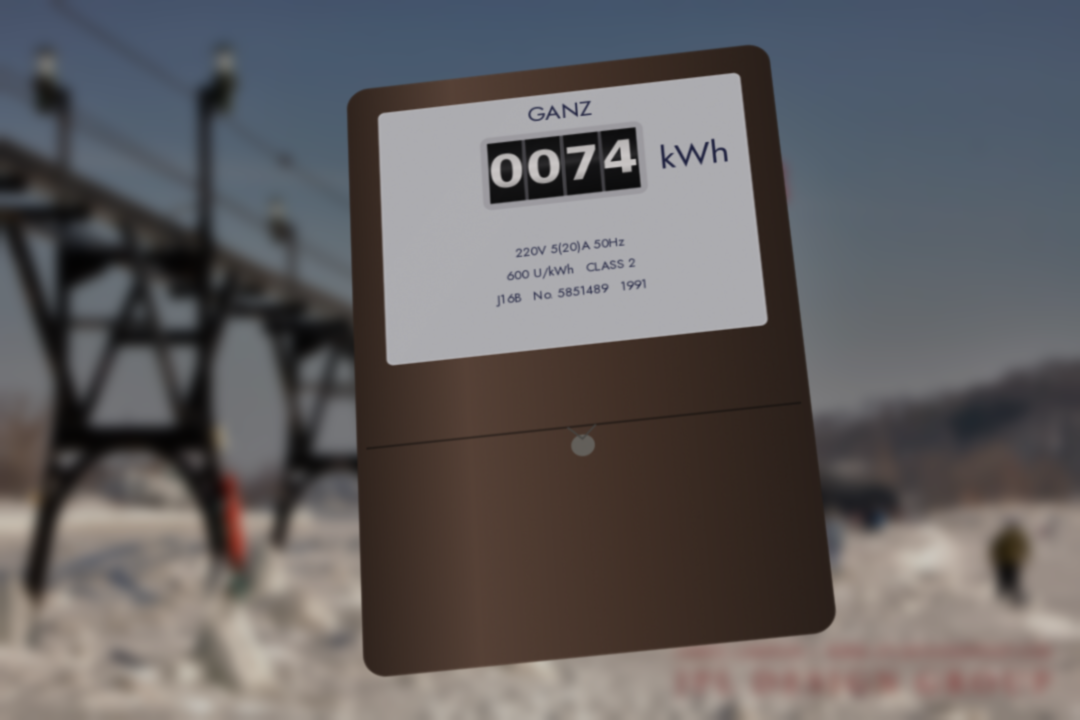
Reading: 74 kWh
